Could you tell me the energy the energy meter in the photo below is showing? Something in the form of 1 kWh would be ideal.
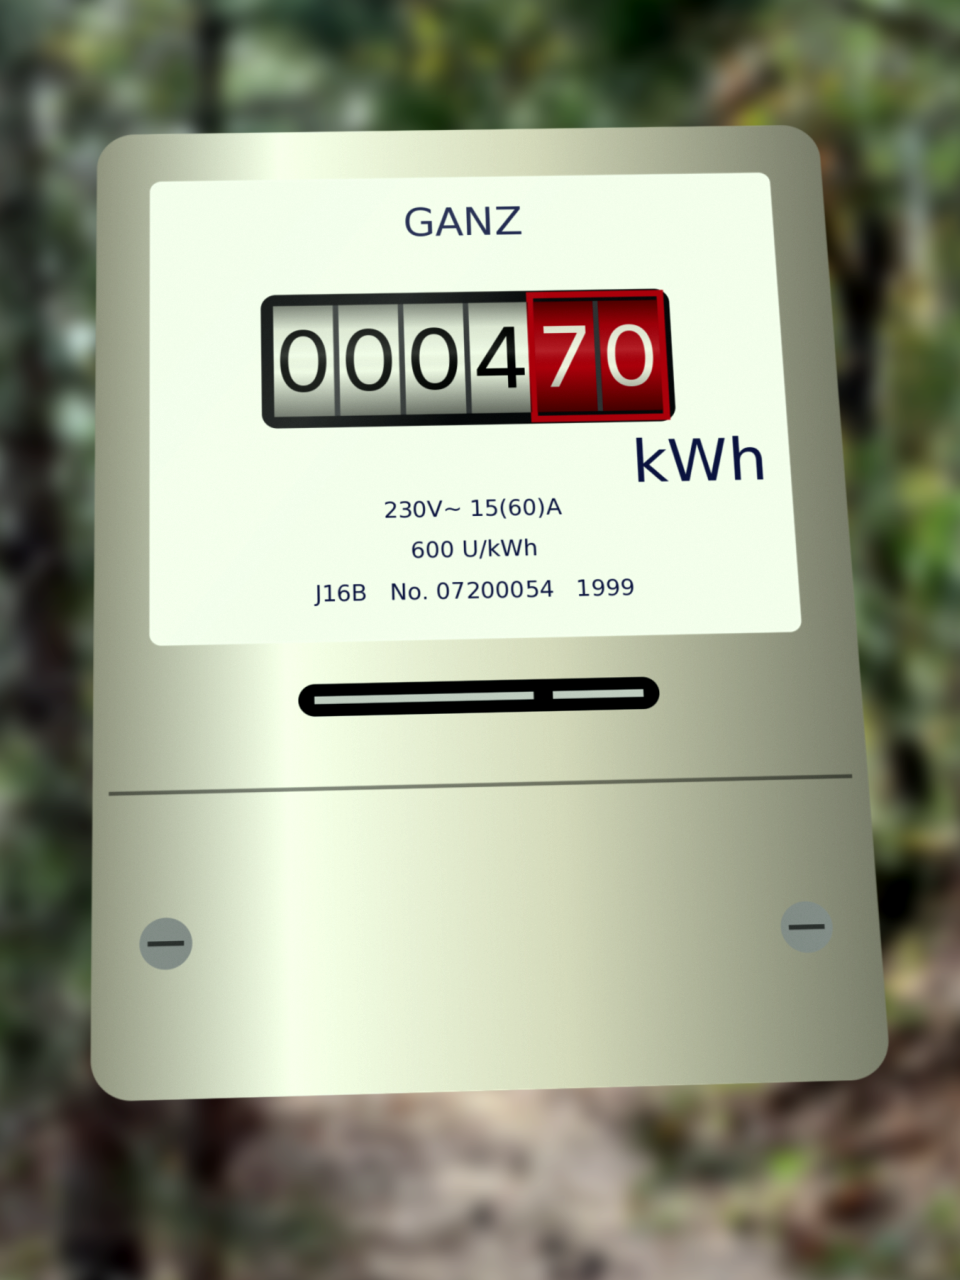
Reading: 4.70 kWh
